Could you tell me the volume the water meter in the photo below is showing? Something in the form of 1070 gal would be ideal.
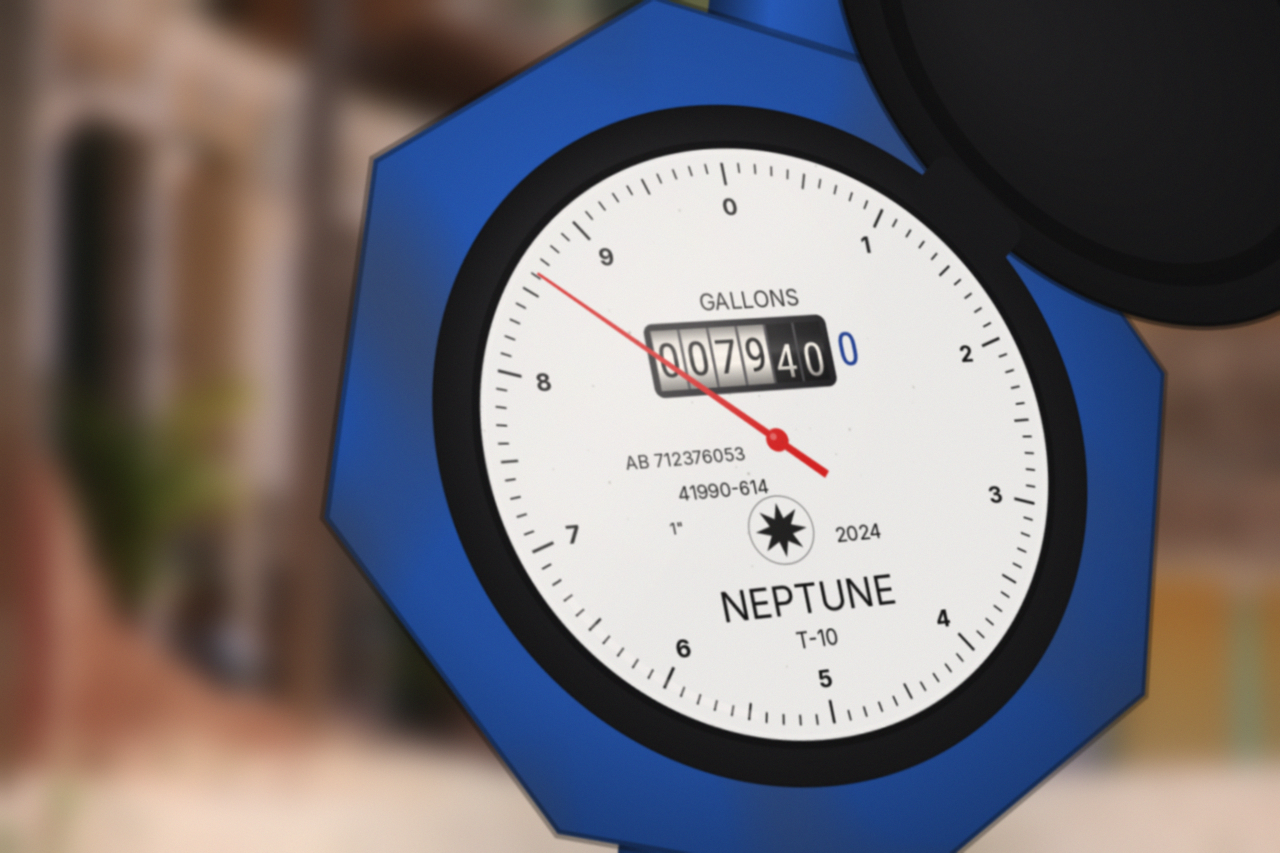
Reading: 79398.6 gal
